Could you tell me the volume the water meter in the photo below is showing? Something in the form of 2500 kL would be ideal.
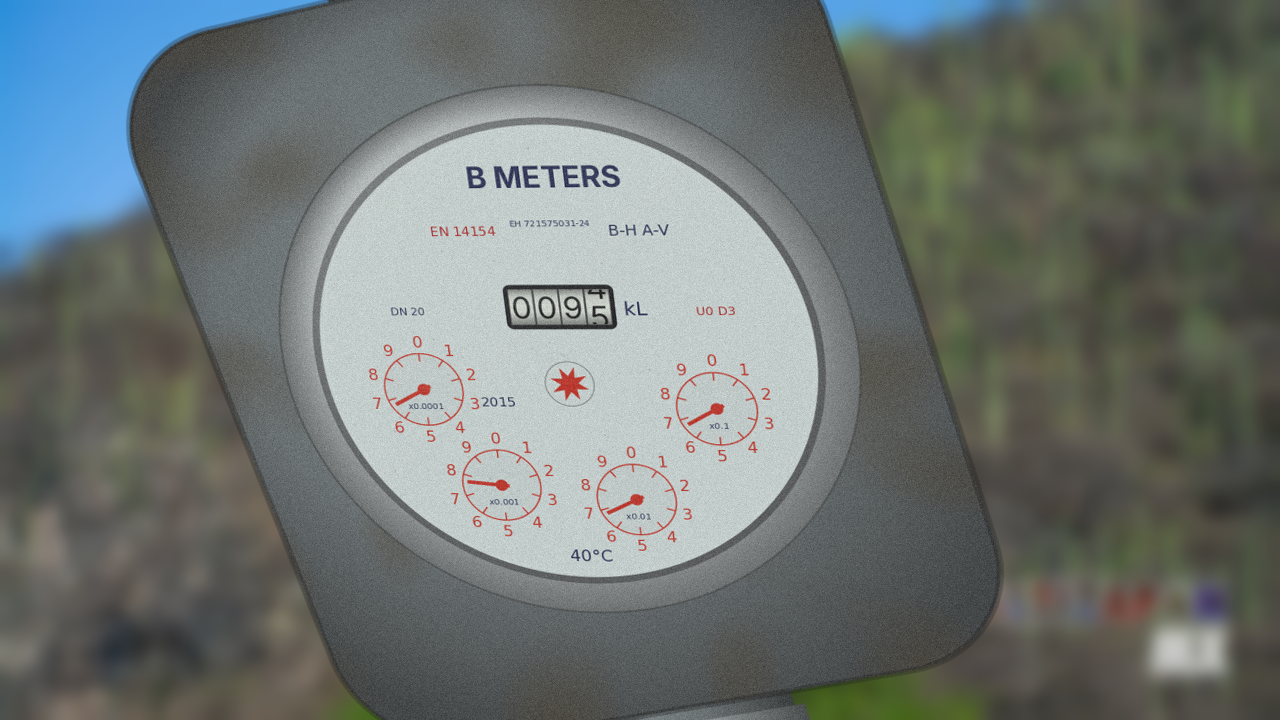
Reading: 94.6676 kL
